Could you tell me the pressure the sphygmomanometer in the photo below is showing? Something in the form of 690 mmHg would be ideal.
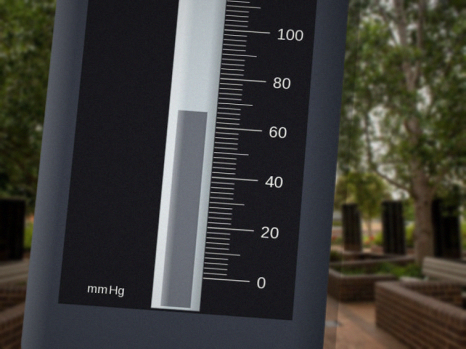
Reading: 66 mmHg
